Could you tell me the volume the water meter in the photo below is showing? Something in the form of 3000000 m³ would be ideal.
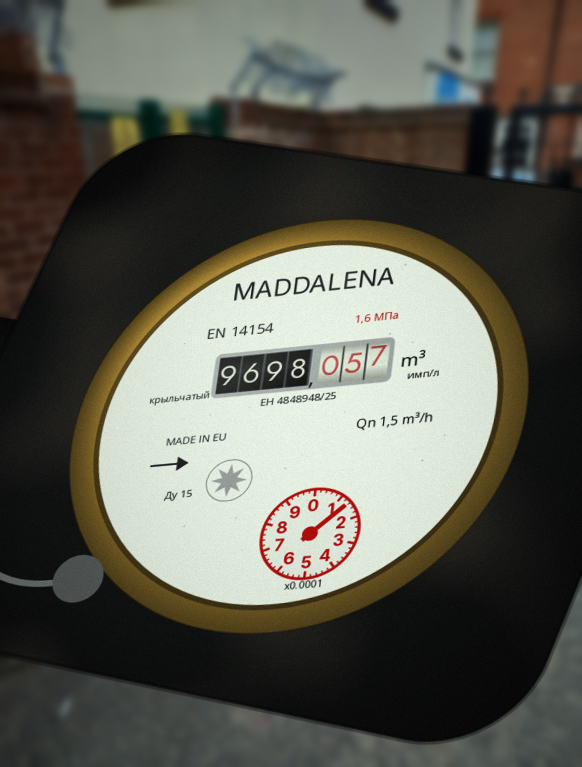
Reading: 9698.0571 m³
